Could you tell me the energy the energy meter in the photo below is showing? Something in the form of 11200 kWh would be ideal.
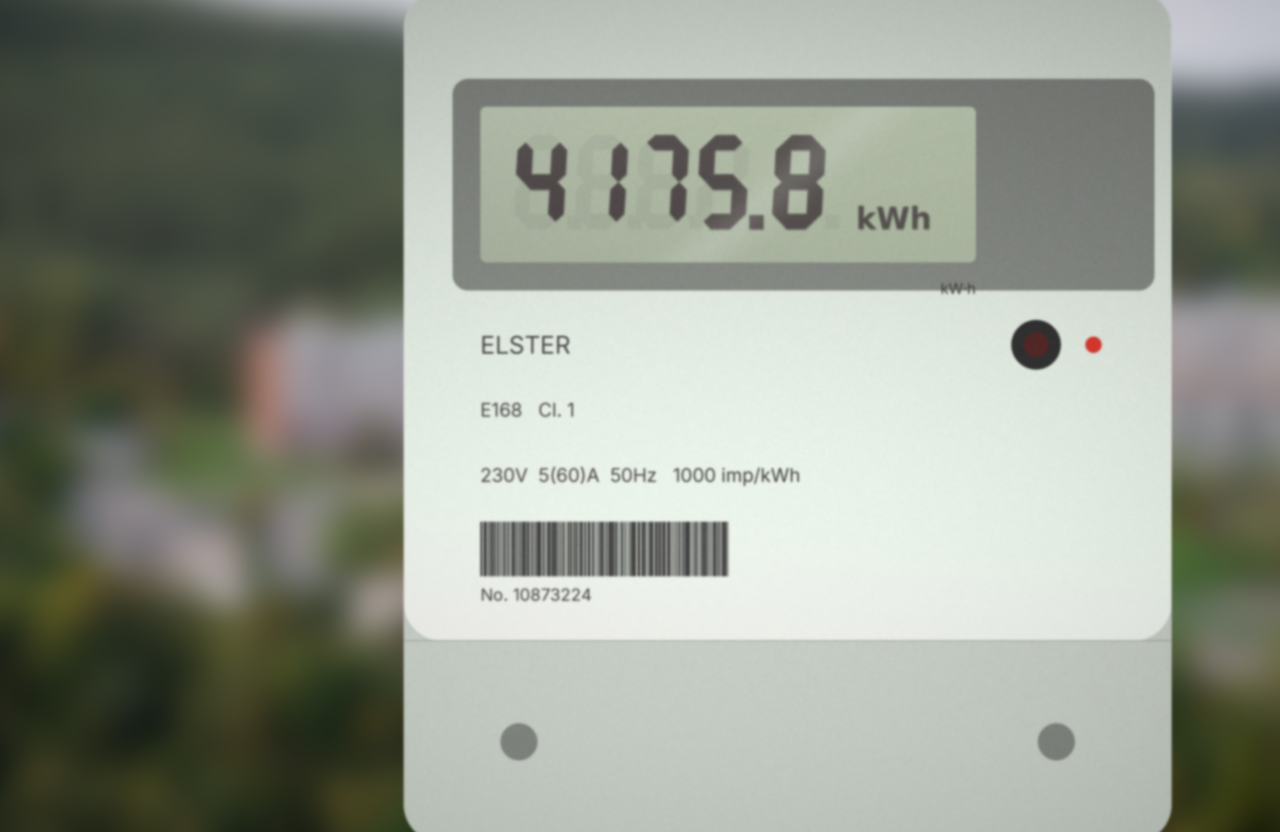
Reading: 4175.8 kWh
